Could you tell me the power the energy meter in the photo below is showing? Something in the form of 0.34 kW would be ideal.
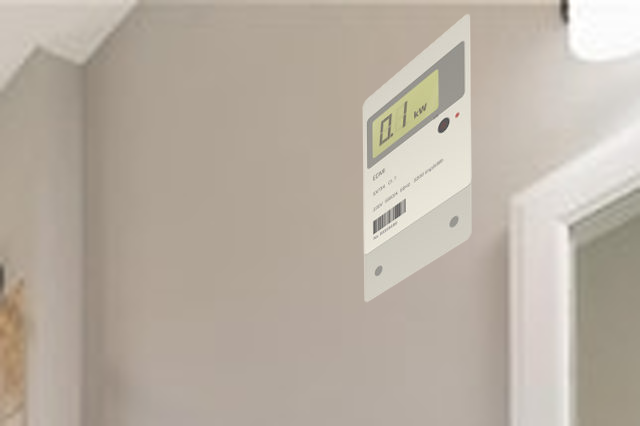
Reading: 0.1 kW
